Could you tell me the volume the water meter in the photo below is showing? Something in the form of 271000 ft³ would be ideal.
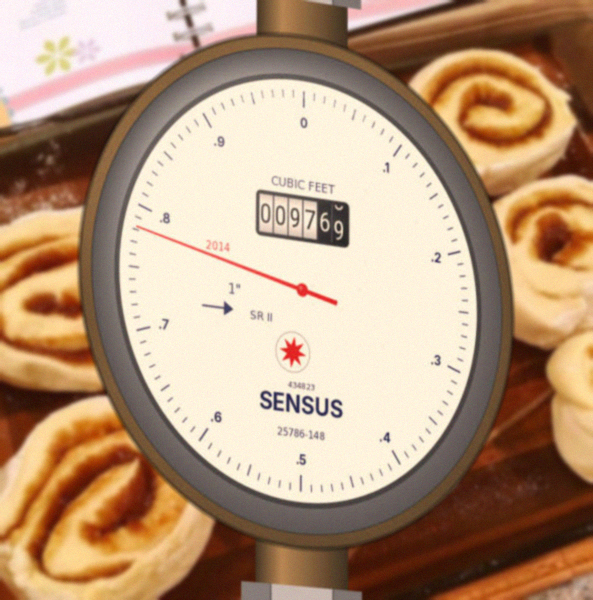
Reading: 9768.78 ft³
